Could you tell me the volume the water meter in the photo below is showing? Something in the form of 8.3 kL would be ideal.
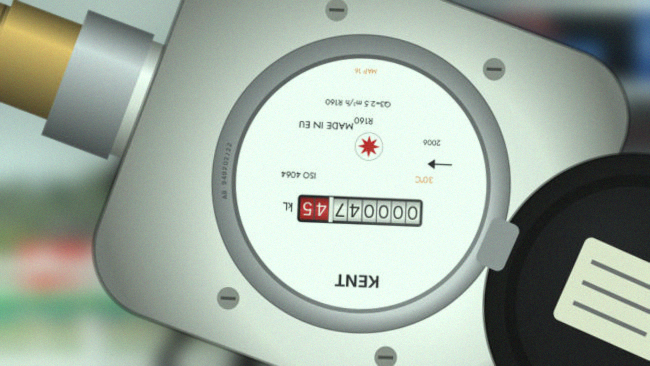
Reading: 47.45 kL
